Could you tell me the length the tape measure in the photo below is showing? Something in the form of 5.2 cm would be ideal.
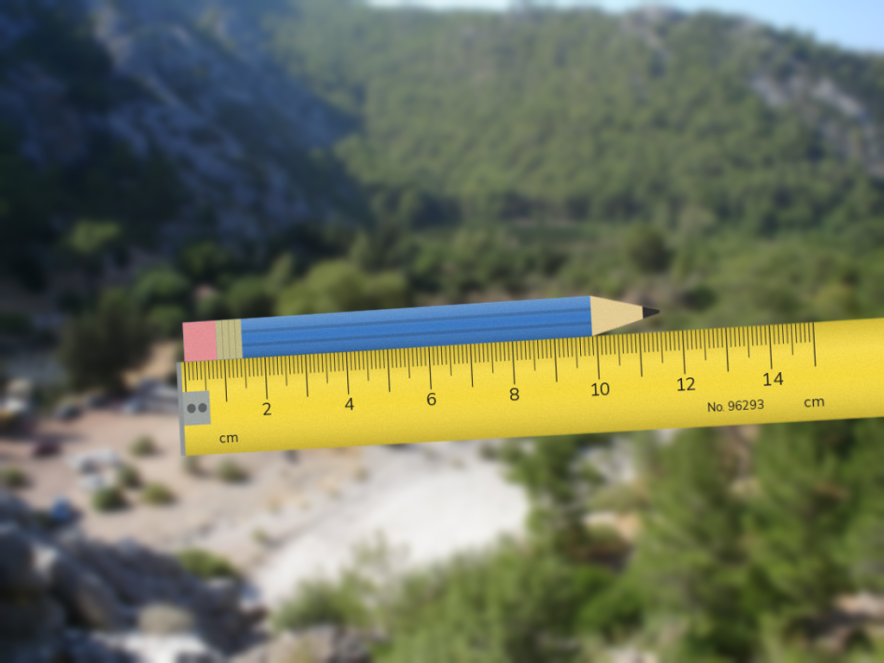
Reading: 11.5 cm
